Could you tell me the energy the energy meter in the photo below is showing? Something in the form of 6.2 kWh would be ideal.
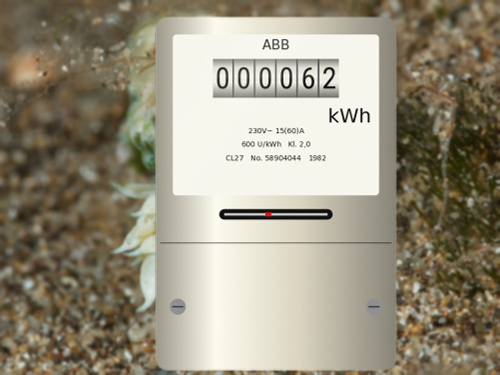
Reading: 62 kWh
